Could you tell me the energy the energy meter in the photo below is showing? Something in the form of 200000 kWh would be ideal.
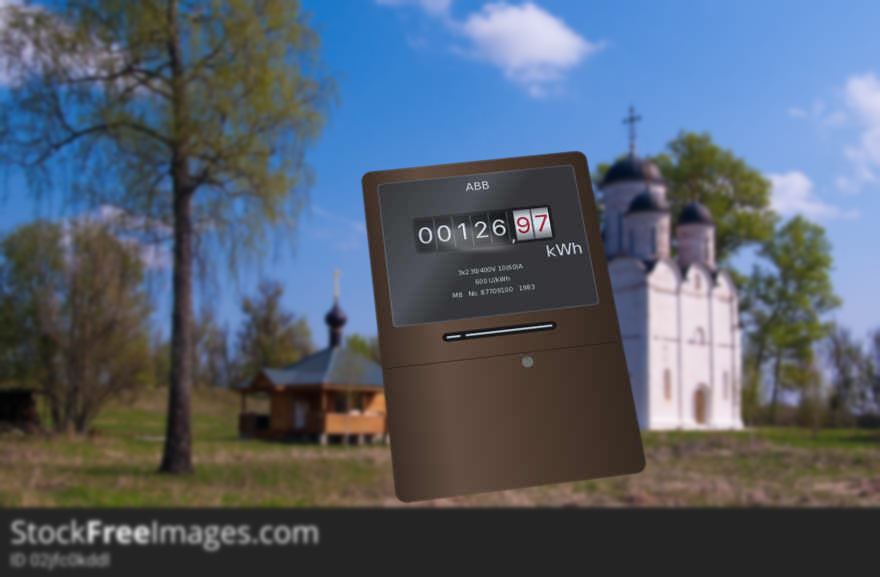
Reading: 126.97 kWh
